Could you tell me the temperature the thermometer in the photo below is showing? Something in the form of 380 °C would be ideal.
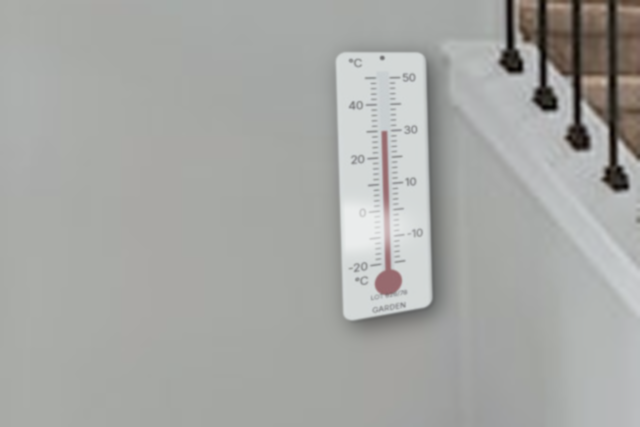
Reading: 30 °C
